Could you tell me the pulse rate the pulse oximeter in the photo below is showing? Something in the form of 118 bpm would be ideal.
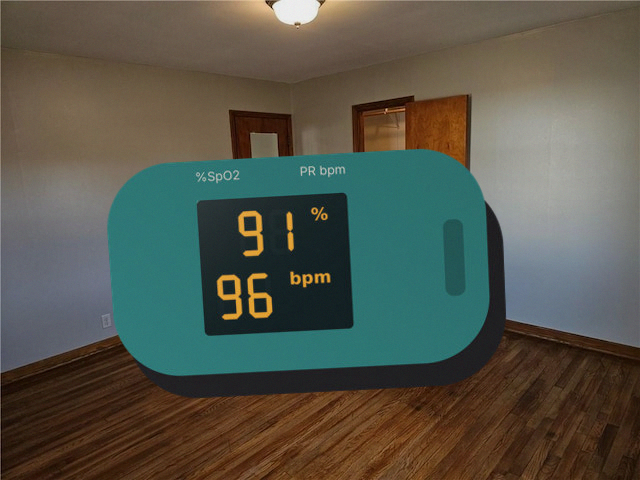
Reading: 96 bpm
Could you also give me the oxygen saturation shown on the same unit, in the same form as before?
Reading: 91 %
